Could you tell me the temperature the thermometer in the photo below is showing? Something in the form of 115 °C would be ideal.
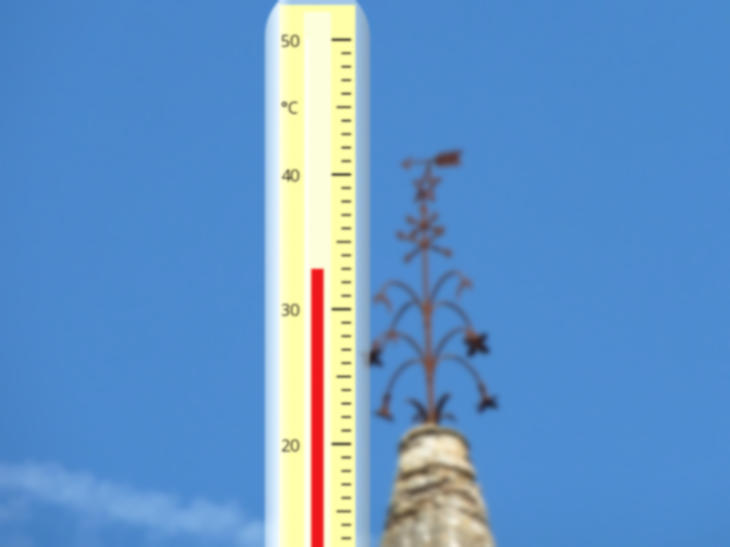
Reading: 33 °C
